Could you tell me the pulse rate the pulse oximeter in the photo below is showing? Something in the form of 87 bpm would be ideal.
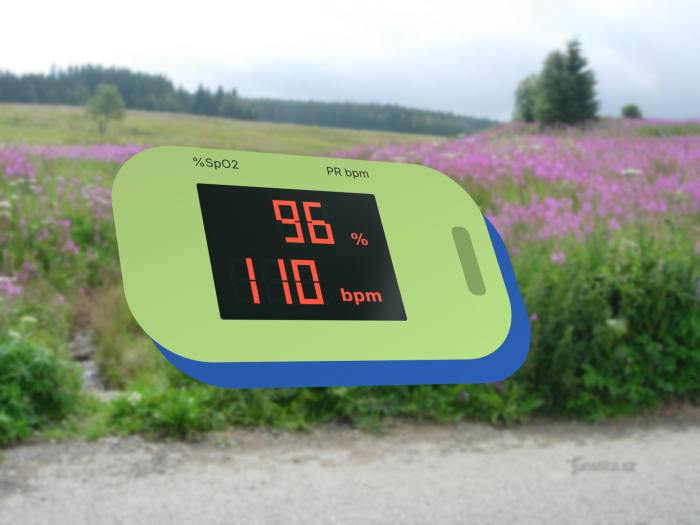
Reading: 110 bpm
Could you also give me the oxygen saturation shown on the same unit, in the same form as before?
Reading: 96 %
